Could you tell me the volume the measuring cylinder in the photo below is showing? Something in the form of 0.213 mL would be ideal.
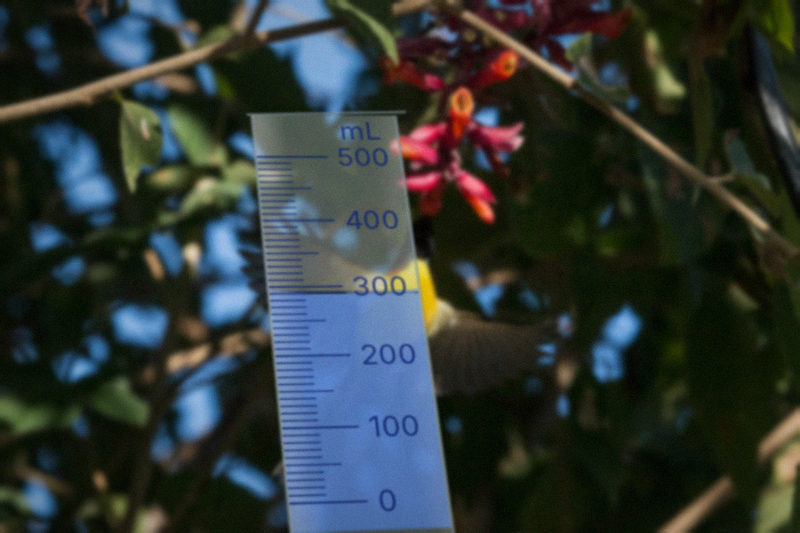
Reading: 290 mL
